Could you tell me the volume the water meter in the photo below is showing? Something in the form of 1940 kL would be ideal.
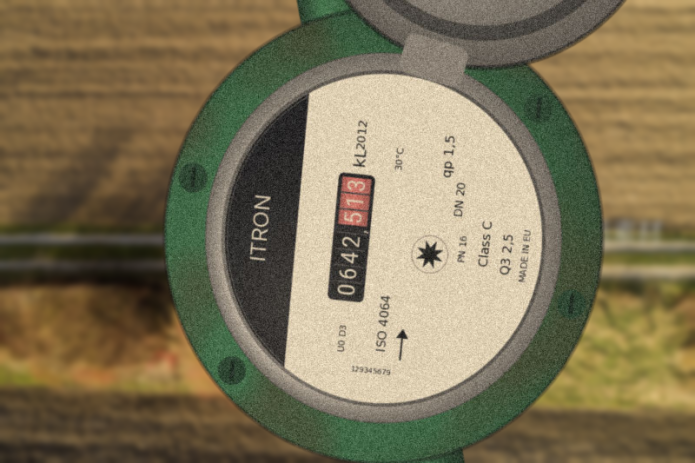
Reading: 642.513 kL
